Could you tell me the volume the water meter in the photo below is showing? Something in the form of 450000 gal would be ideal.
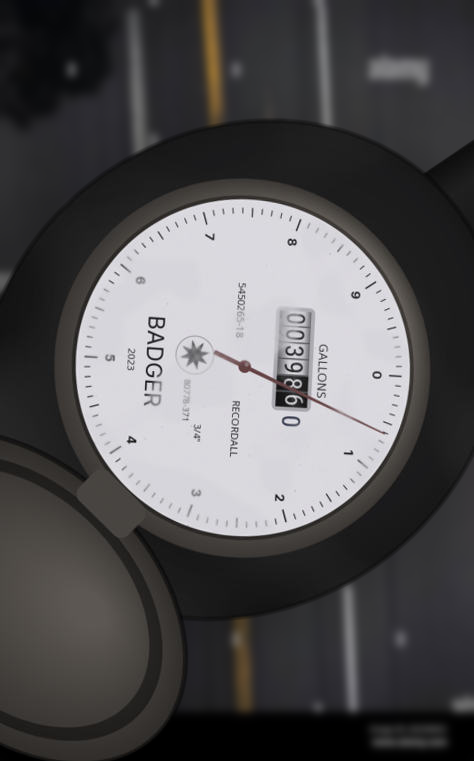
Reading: 39860.6 gal
